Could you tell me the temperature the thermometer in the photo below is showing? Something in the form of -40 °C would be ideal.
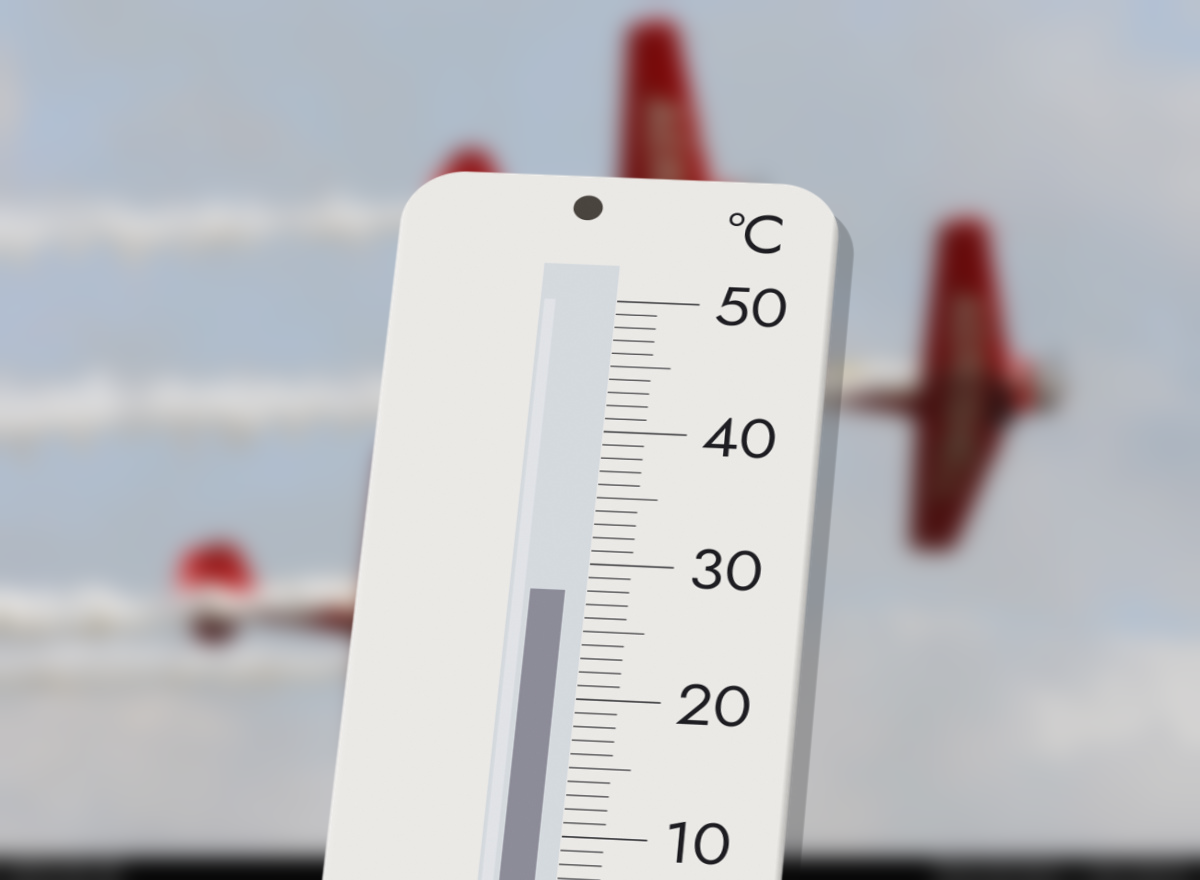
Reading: 28 °C
